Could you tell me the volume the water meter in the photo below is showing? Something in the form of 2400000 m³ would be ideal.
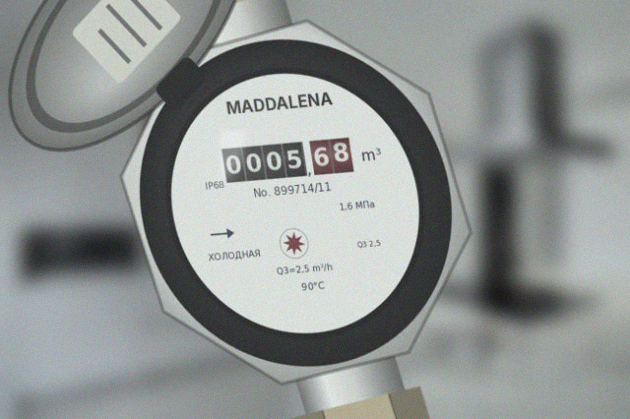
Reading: 5.68 m³
